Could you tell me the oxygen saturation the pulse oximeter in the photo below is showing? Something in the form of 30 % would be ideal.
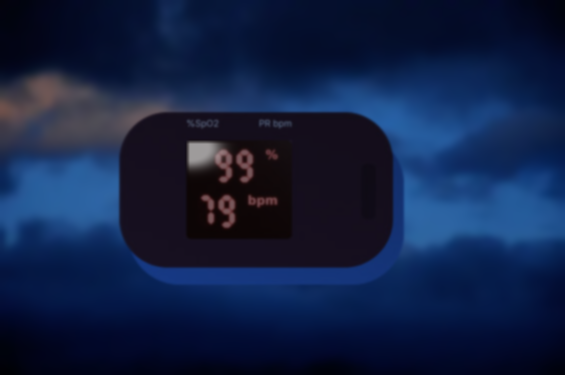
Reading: 99 %
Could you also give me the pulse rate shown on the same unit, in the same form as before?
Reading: 79 bpm
